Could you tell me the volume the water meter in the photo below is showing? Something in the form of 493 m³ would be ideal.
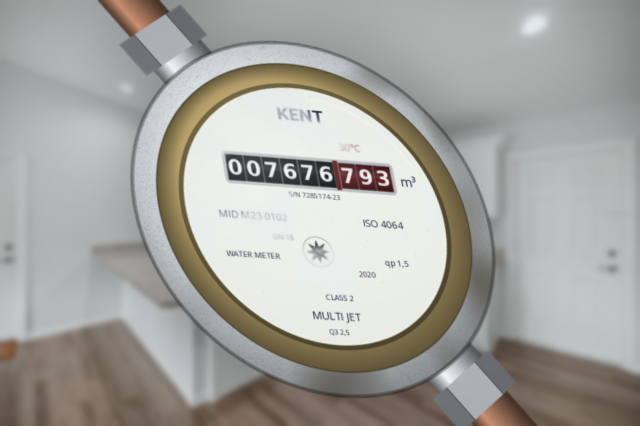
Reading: 7676.793 m³
